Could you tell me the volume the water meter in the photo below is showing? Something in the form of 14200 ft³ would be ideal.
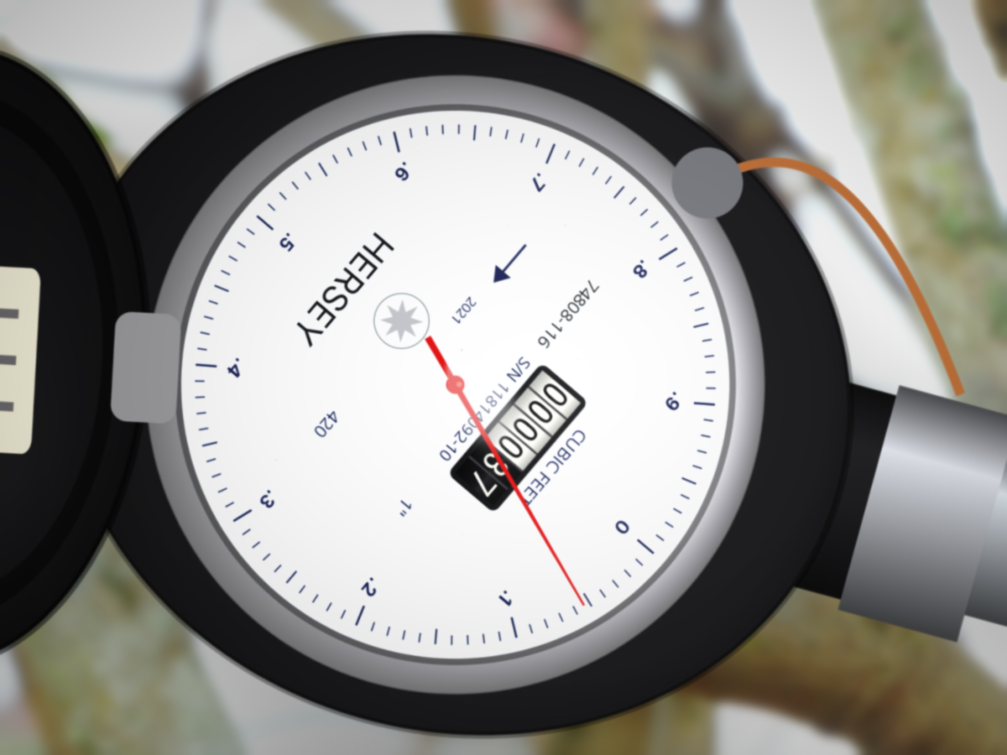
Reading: 37.05 ft³
